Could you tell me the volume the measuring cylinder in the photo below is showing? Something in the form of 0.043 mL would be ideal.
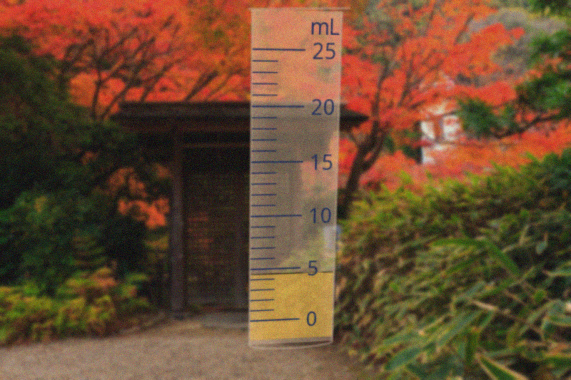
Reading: 4.5 mL
